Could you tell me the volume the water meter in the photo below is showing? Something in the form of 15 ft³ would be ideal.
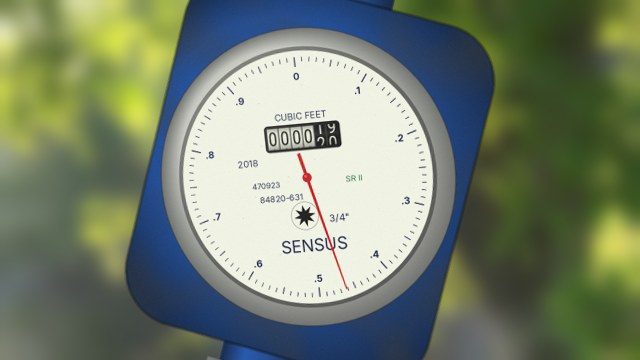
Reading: 19.46 ft³
